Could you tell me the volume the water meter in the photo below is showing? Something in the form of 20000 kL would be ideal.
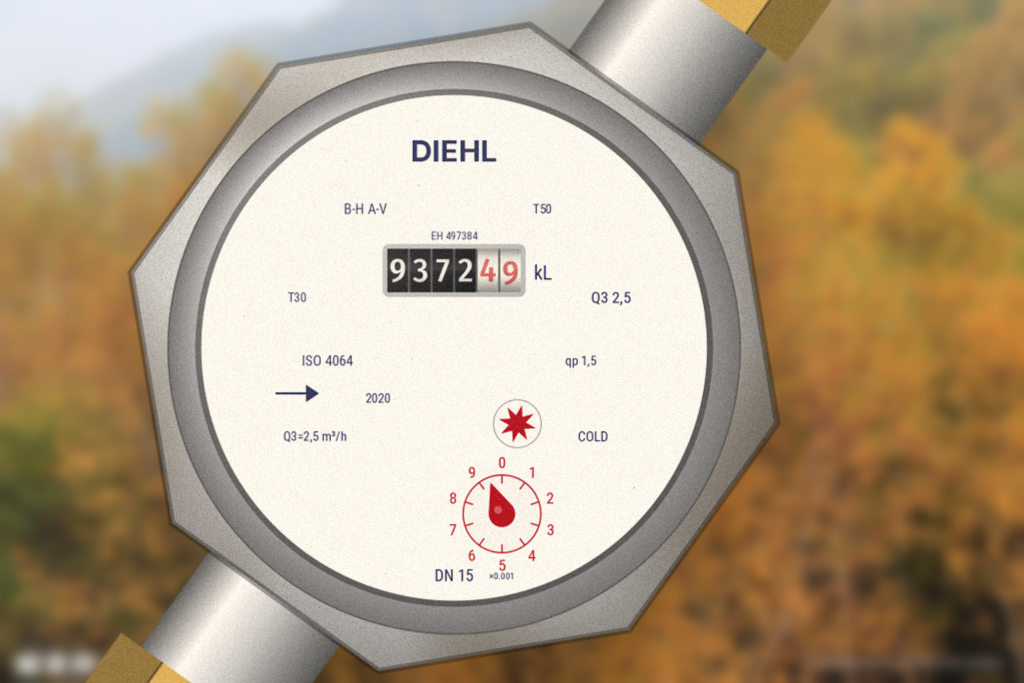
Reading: 9372.489 kL
